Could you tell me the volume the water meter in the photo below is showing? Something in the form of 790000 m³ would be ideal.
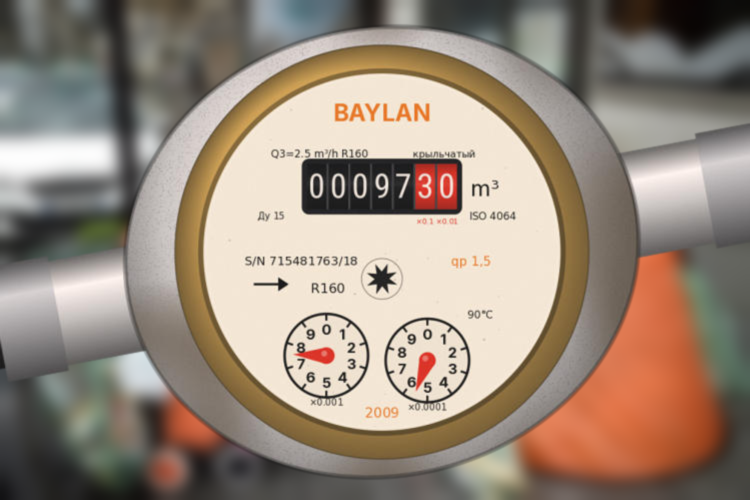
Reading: 97.3075 m³
